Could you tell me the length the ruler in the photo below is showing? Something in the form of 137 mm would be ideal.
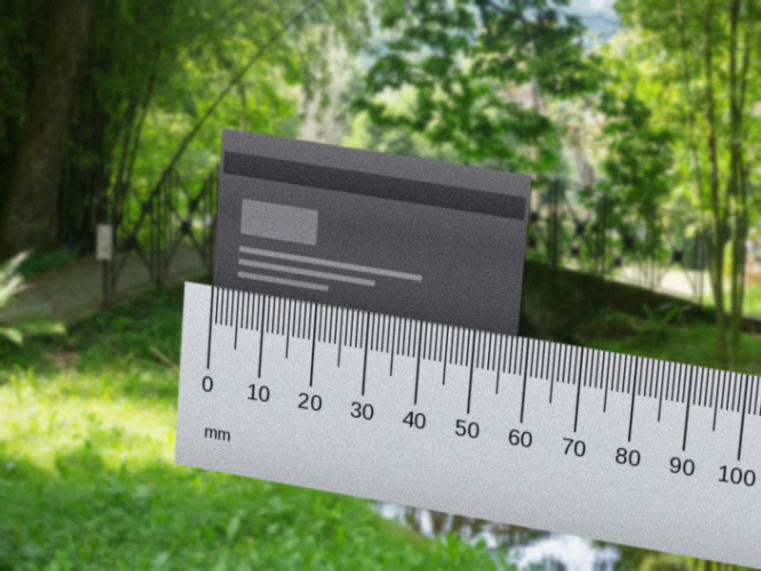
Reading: 58 mm
